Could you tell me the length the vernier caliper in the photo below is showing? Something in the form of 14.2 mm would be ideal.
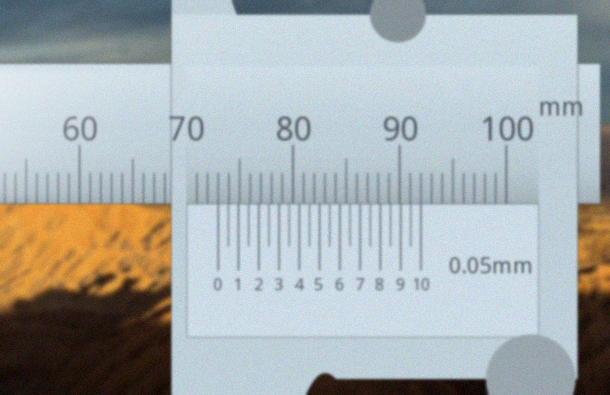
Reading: 73.0 mm
